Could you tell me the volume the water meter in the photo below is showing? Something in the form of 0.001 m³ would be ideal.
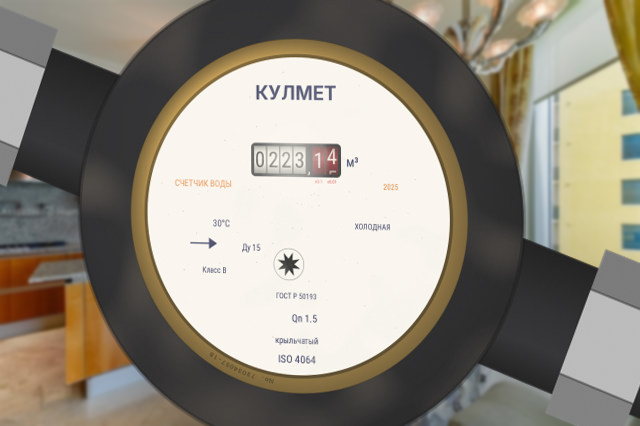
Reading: 223.14 m³
